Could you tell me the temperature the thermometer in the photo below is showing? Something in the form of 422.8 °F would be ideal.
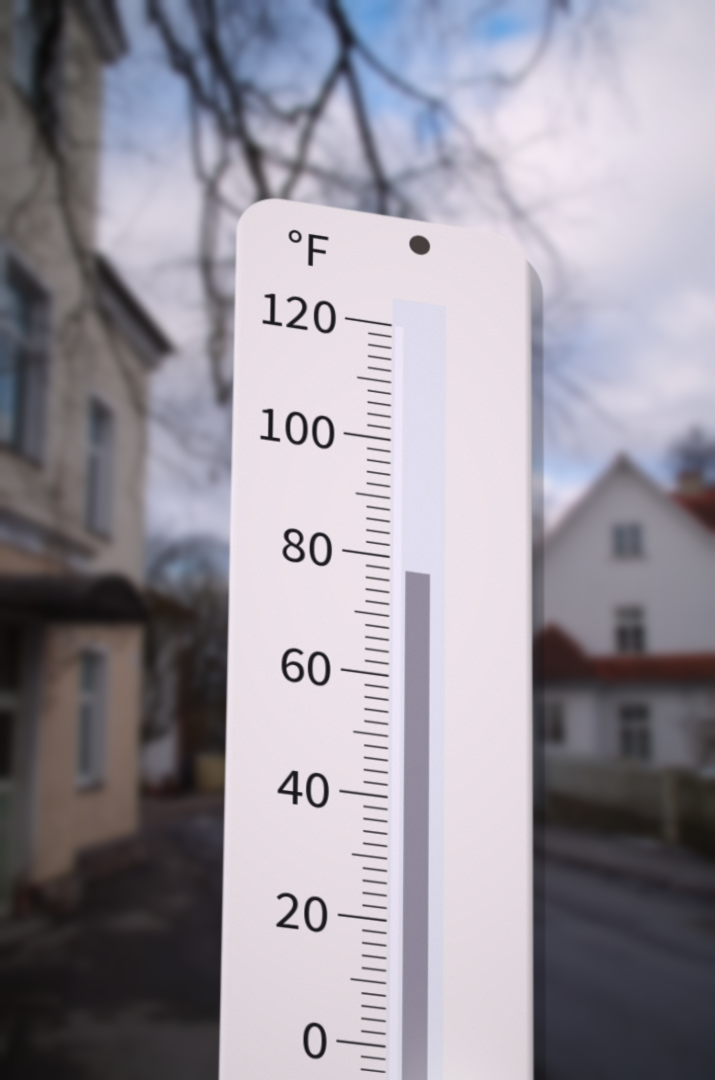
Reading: 78 °F
